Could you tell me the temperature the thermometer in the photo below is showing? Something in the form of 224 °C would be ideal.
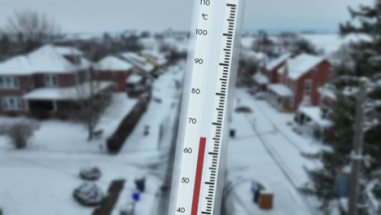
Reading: 65 °C
